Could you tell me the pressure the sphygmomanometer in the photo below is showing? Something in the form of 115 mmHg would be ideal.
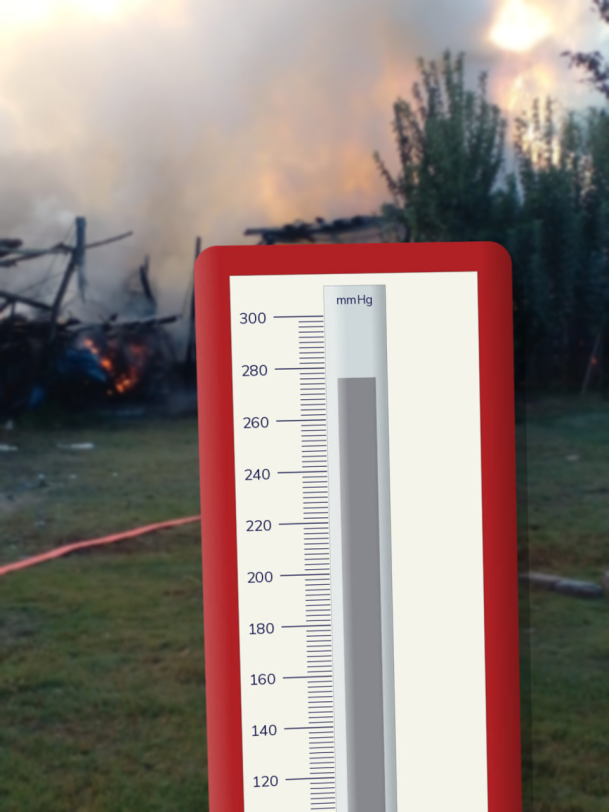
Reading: 276 mmHg
